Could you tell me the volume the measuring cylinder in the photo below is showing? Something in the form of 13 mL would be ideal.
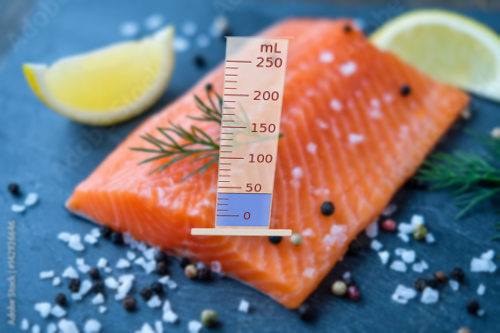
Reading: 40 mL
